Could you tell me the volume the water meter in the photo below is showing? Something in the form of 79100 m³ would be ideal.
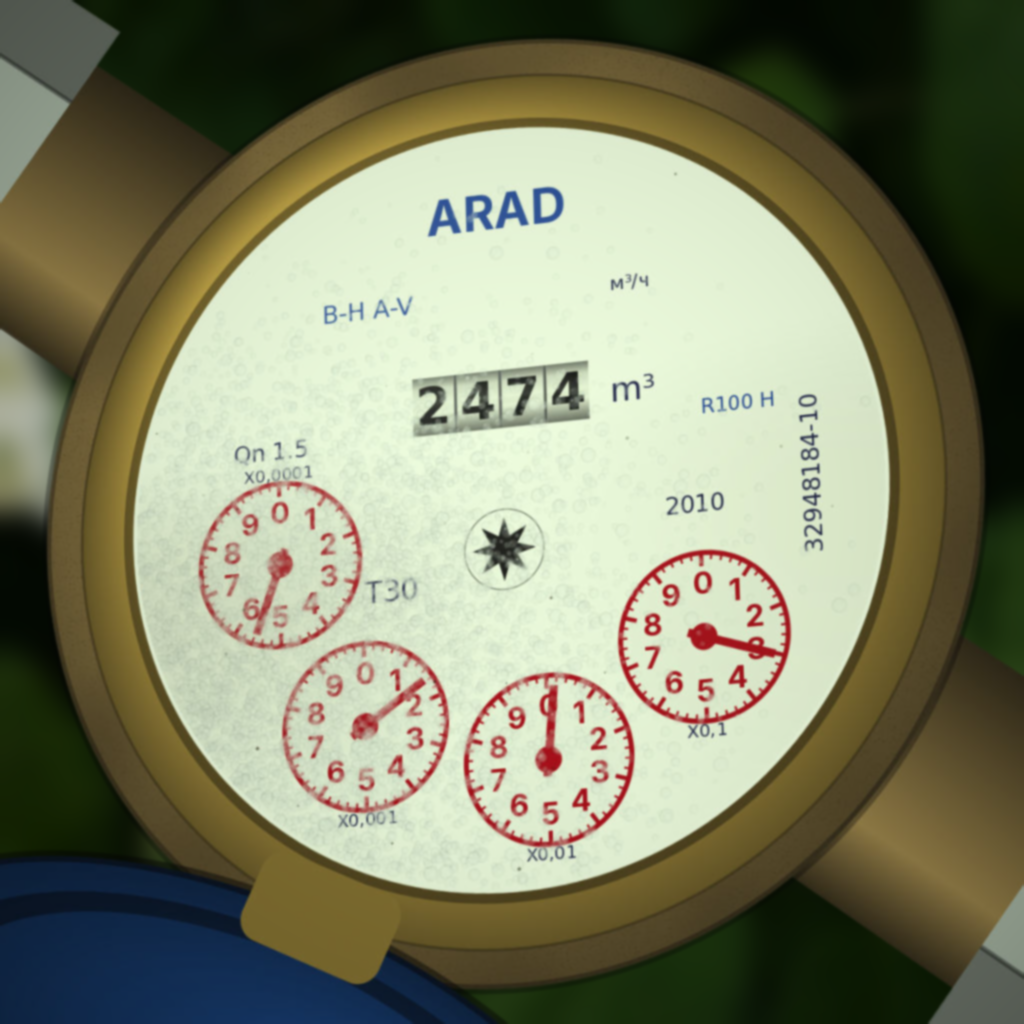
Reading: 2474.3015 m³
